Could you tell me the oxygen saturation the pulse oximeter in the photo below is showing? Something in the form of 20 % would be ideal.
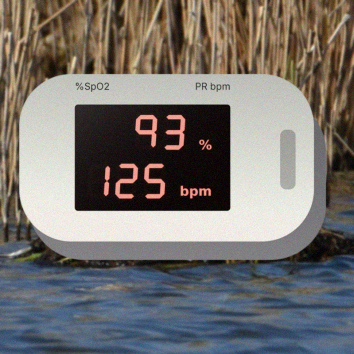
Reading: 93 %
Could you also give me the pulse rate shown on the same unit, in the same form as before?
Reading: 125 bpm
